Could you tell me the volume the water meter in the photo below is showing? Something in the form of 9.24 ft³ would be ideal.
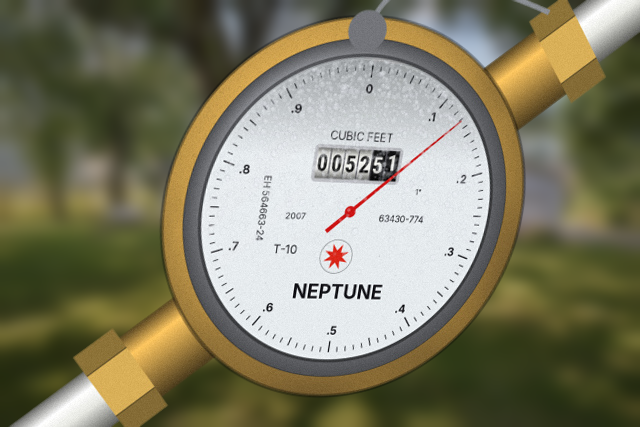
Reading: 5251.13 ft³
